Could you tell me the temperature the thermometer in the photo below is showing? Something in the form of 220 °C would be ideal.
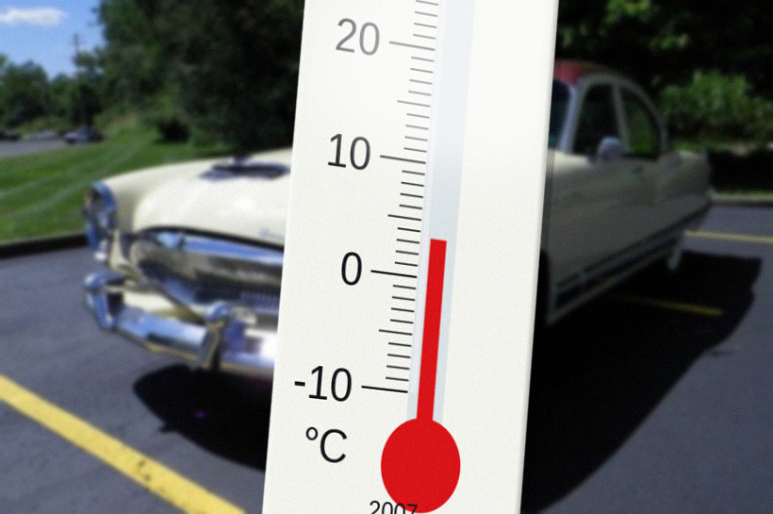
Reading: 3.5 °C
